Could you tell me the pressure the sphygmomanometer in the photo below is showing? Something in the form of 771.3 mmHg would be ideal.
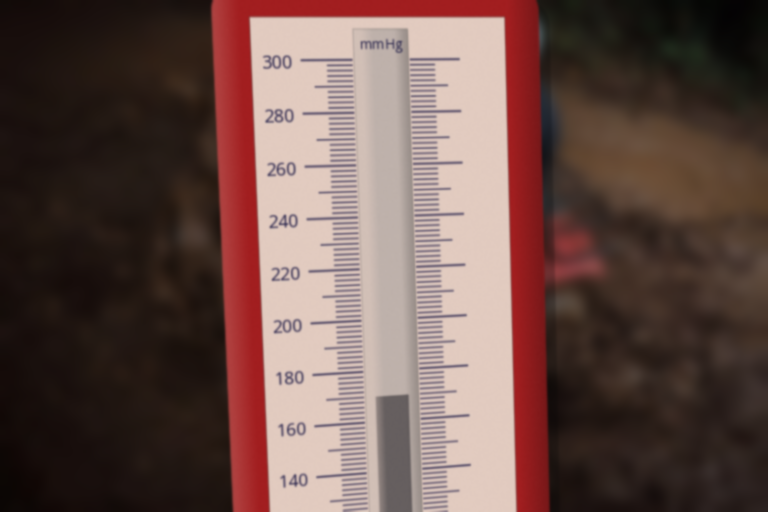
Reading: 170 mmHg
